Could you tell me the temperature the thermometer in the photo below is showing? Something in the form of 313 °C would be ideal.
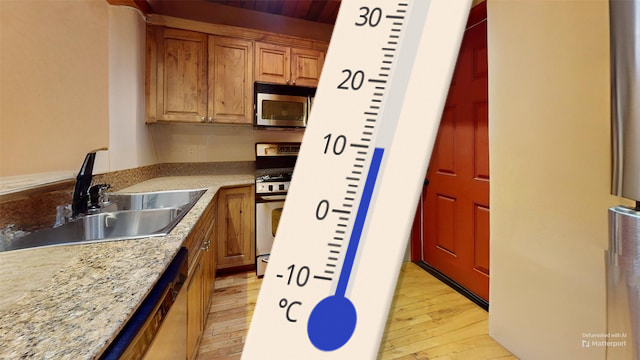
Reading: 10 °C
